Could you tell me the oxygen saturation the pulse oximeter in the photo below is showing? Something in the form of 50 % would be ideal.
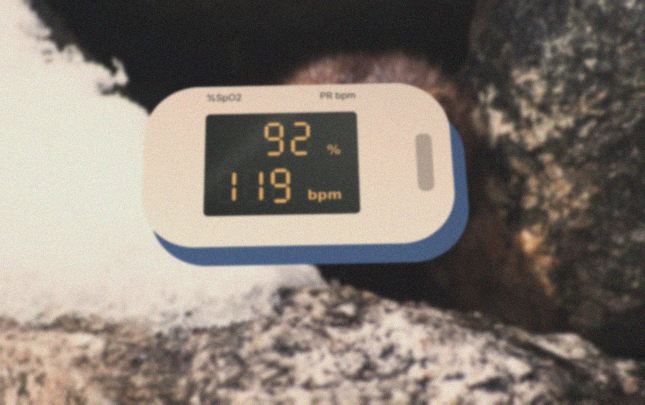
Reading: 92 %
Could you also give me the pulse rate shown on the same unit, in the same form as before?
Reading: 119 bpm
